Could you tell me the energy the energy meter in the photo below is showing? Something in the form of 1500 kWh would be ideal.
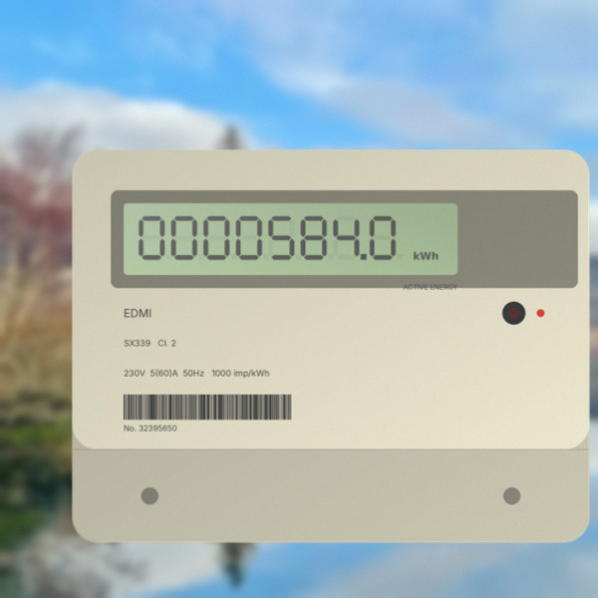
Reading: 584.0 kWh
